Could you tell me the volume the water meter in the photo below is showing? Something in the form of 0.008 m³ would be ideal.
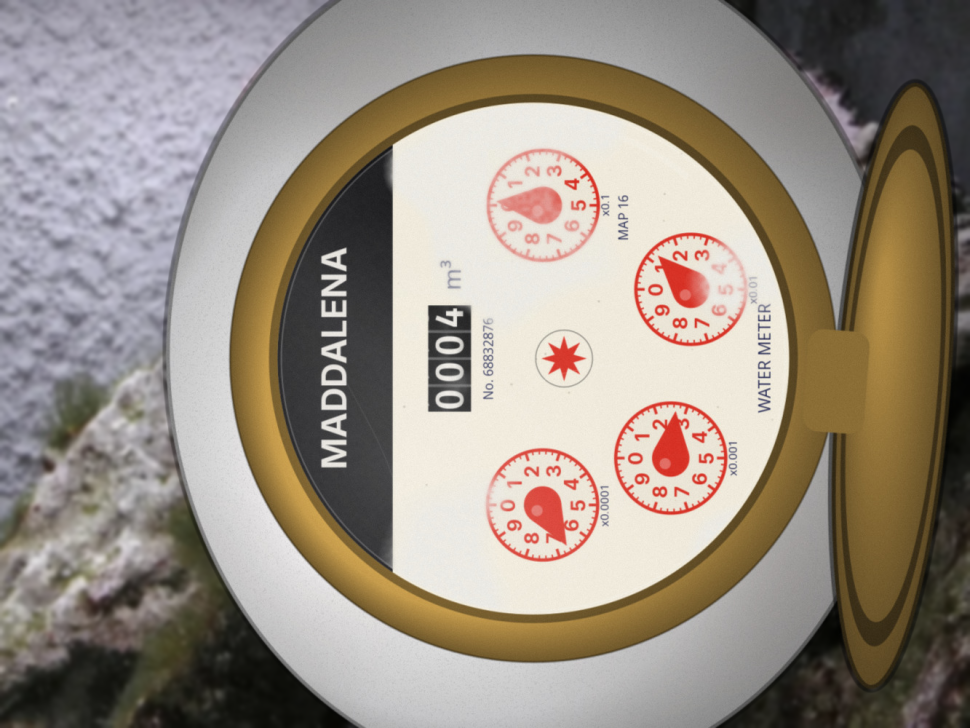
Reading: 4.0126 m³
